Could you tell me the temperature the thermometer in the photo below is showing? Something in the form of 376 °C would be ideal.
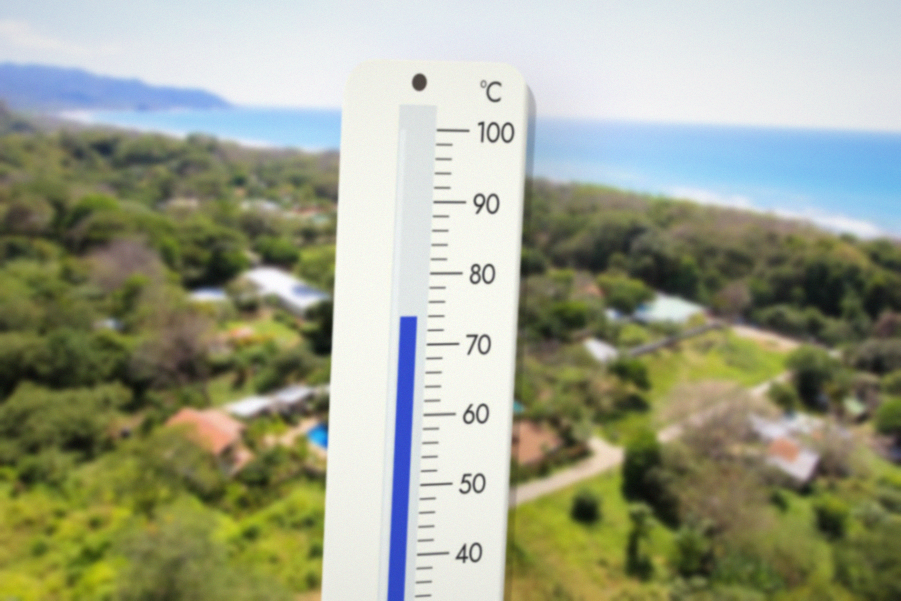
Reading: 74 °C
